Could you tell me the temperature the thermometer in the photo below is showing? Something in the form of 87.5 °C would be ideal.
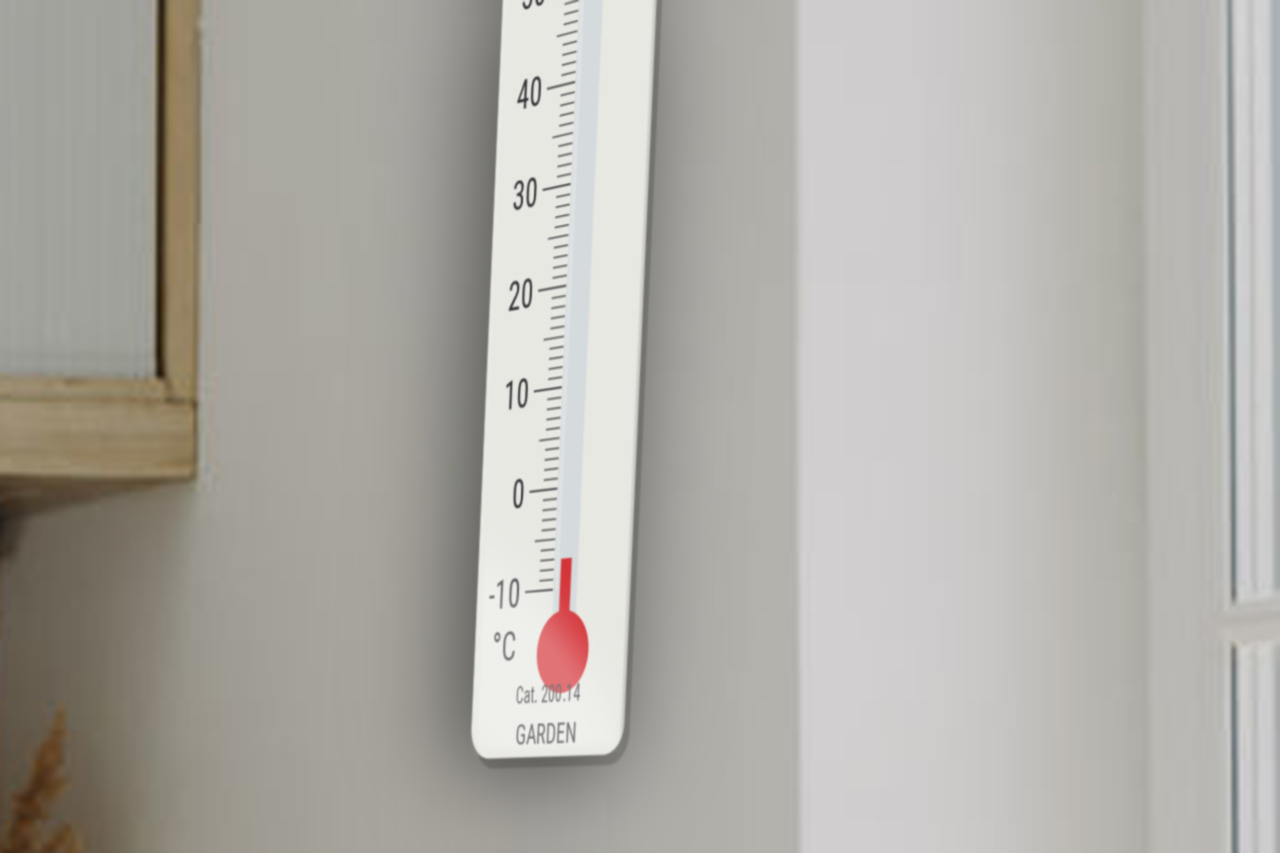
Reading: -7 °C
